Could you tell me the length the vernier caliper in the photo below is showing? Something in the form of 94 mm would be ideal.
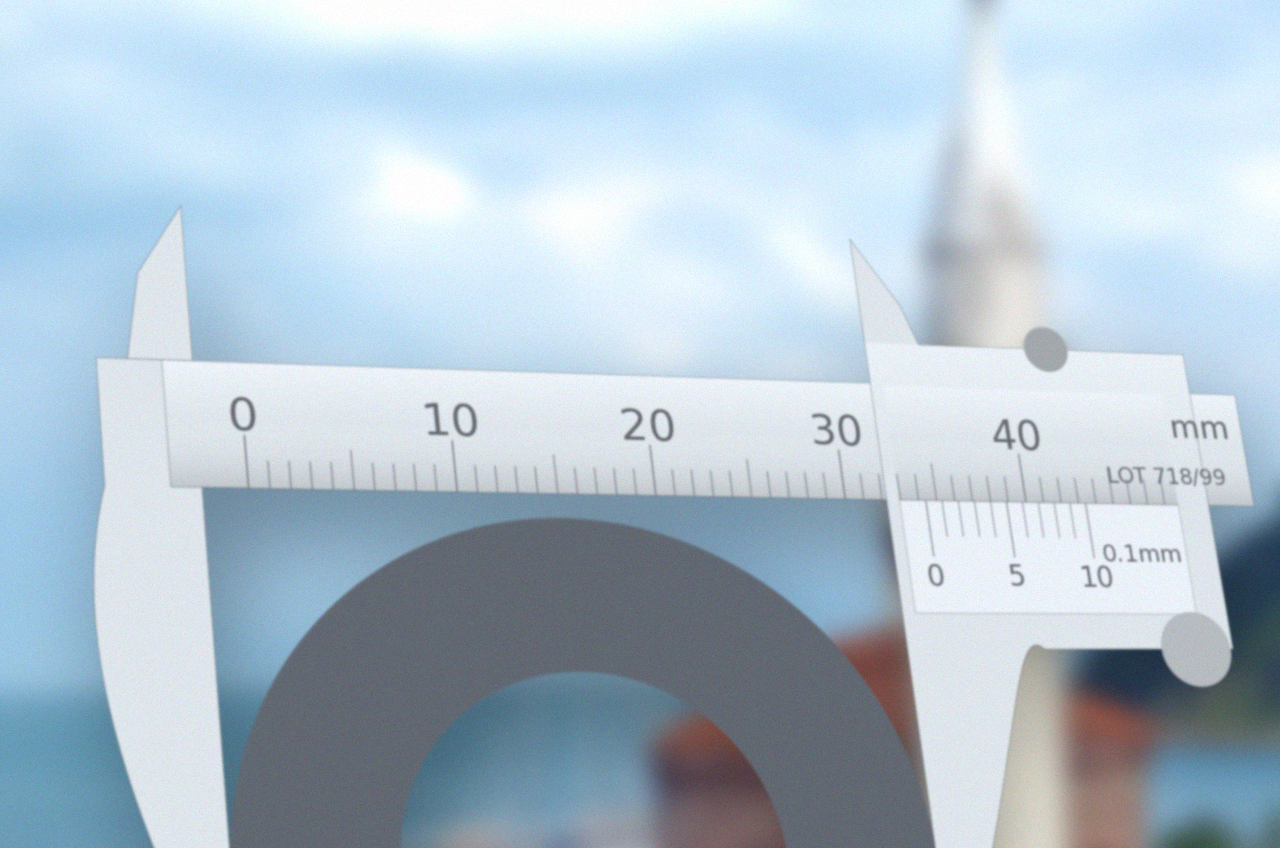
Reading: 34.4 mm
